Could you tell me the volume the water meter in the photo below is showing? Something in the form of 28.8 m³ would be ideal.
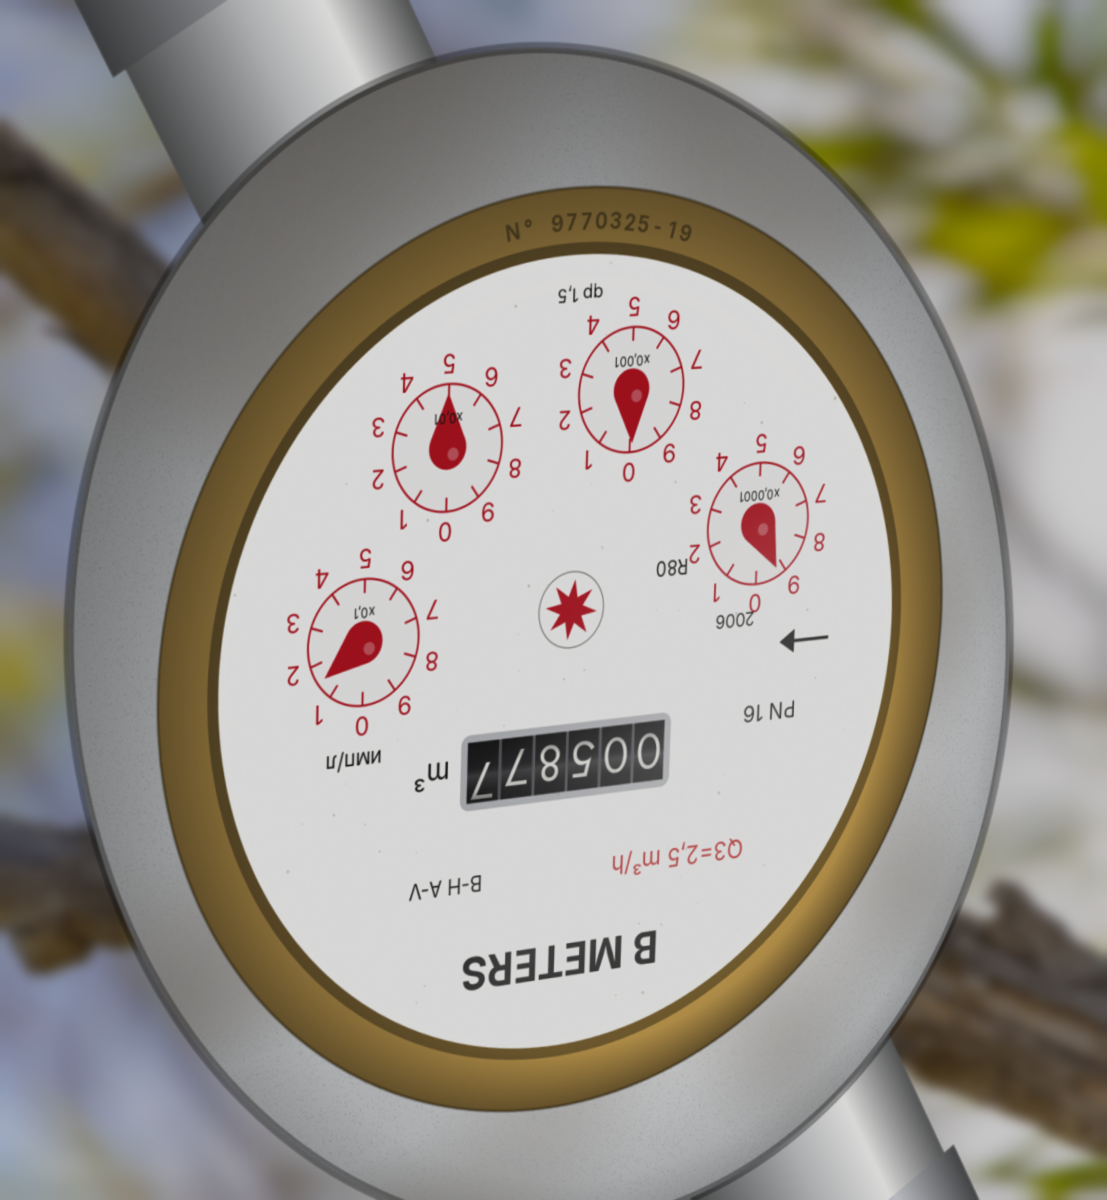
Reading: 5877.1499 m³
